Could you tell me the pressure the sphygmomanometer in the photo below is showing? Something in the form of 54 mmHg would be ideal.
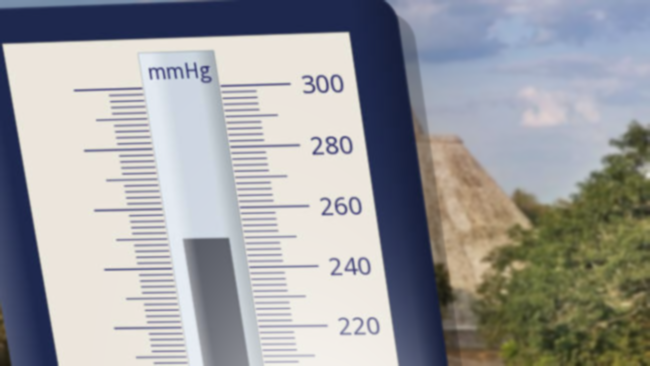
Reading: 250 mmHg
